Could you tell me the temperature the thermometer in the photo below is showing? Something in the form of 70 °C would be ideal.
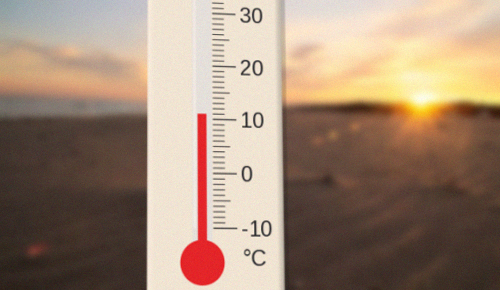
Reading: 11 °C
